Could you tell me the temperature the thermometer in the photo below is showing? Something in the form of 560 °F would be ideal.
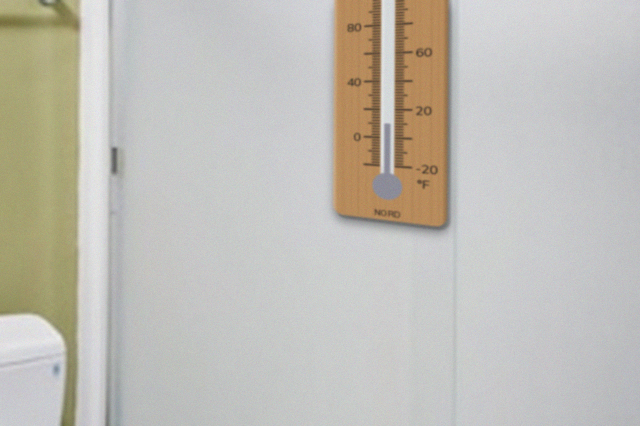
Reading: 10 °F
